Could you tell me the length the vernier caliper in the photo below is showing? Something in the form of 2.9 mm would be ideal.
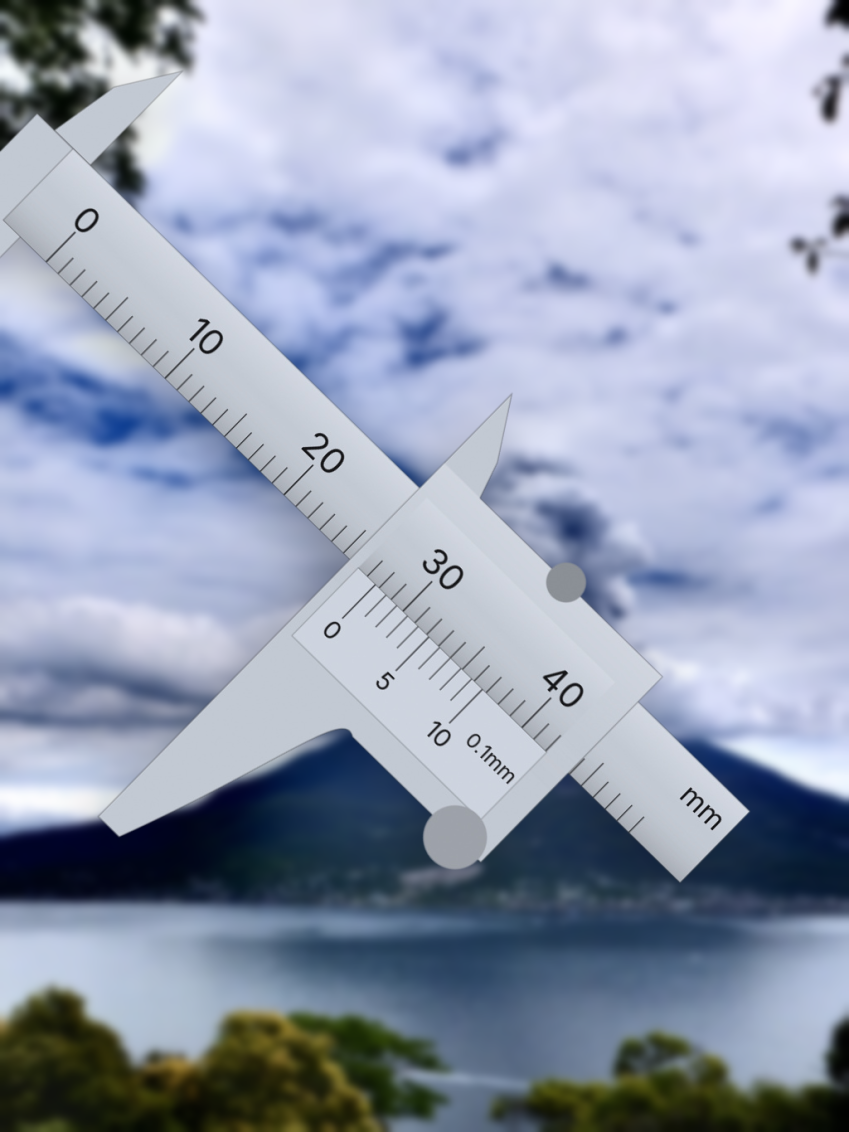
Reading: 27.7 mm
